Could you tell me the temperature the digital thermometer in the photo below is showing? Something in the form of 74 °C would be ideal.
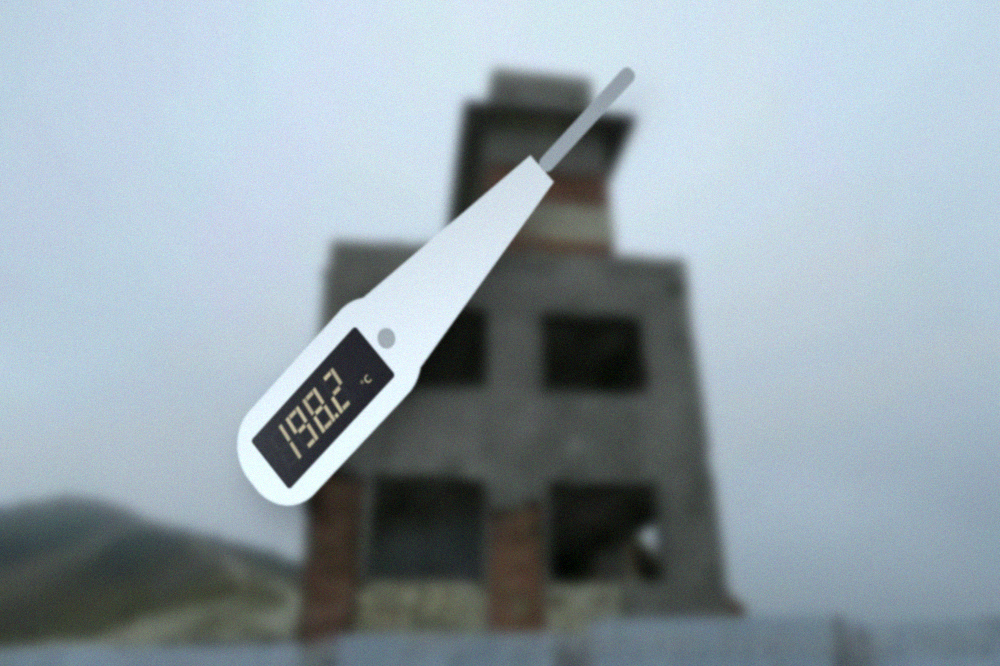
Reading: 198.2 °C
